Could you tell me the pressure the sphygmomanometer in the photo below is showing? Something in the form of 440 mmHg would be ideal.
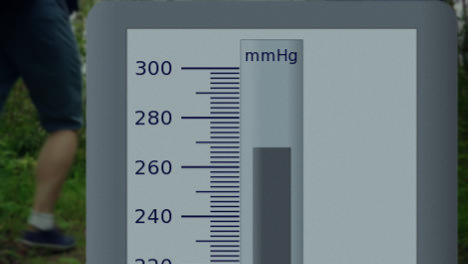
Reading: 268 mmHg
